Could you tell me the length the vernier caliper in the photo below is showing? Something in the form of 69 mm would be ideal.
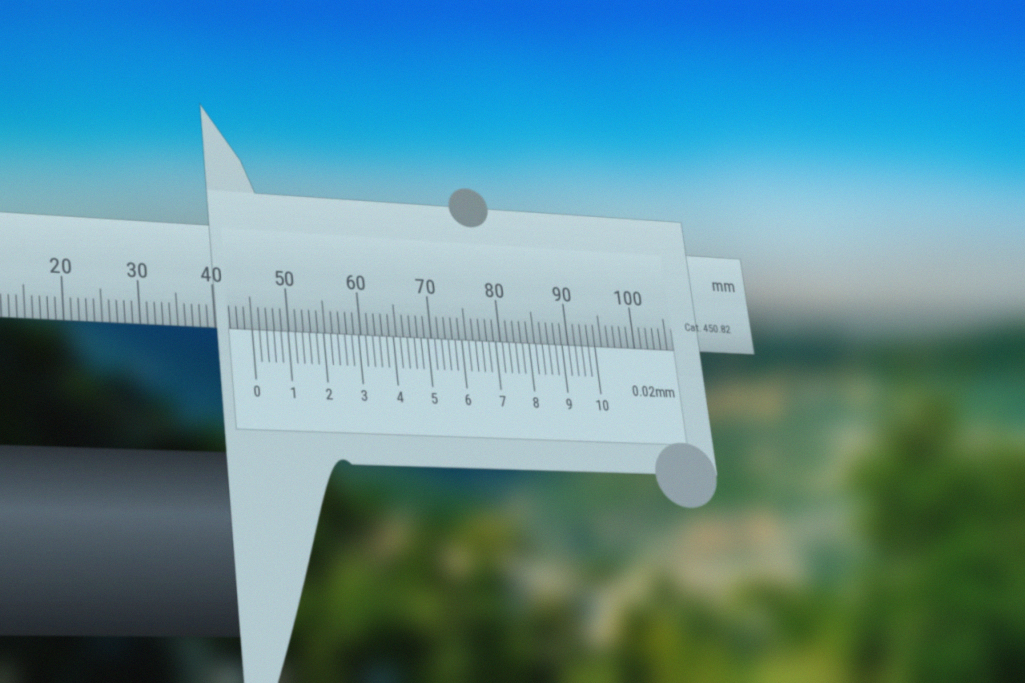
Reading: 45.0 mm
